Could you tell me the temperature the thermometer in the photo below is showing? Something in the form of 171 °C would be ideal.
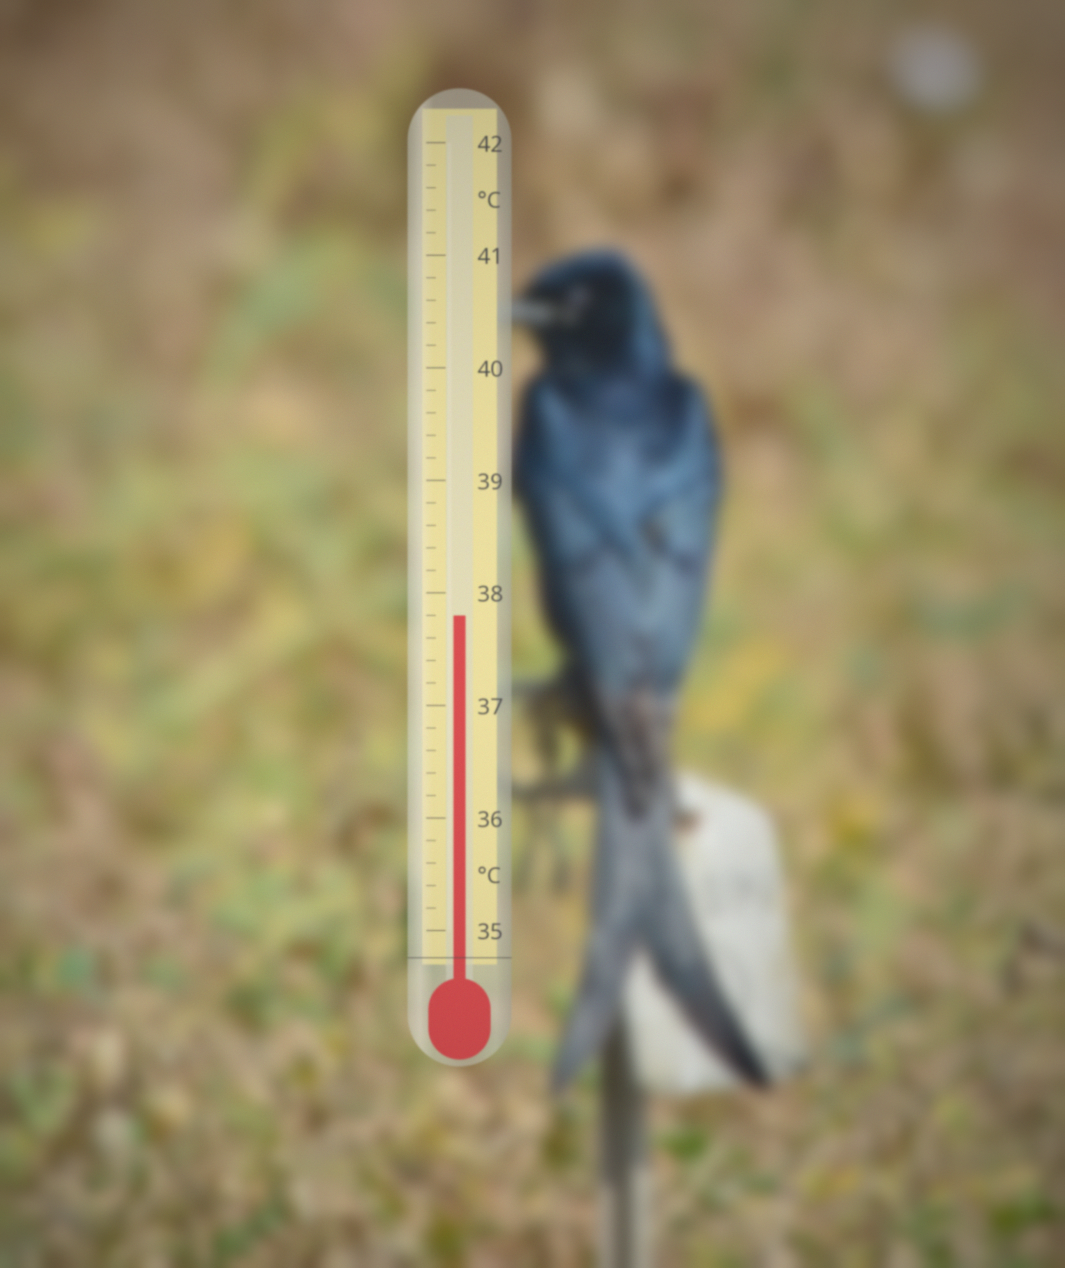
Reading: 37.8 °C
